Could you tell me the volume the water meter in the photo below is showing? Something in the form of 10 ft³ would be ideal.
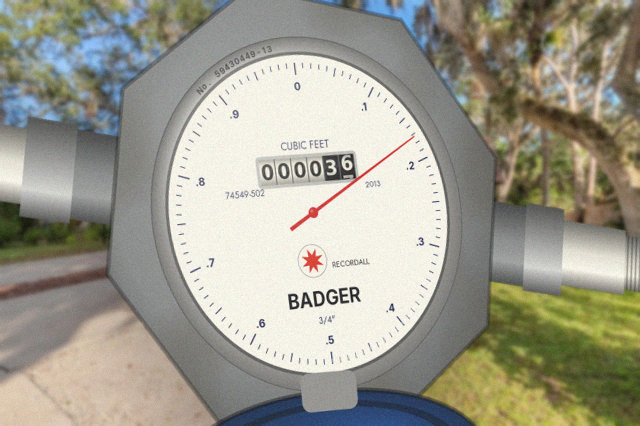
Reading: 36.17 ft³
